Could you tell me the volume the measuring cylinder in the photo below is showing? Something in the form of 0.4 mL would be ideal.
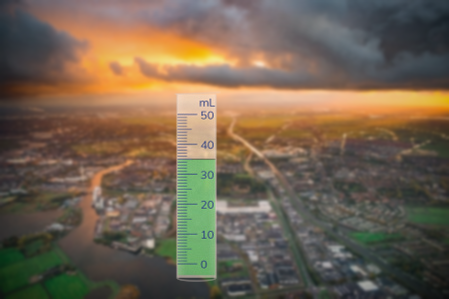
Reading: 35 mL
